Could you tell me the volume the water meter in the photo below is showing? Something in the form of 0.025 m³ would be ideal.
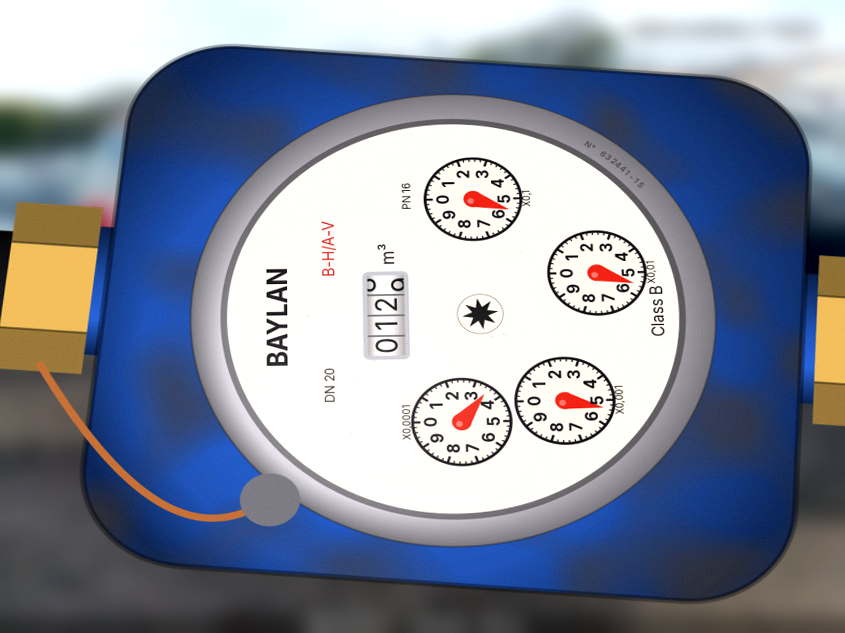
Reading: 128.5553 m³
